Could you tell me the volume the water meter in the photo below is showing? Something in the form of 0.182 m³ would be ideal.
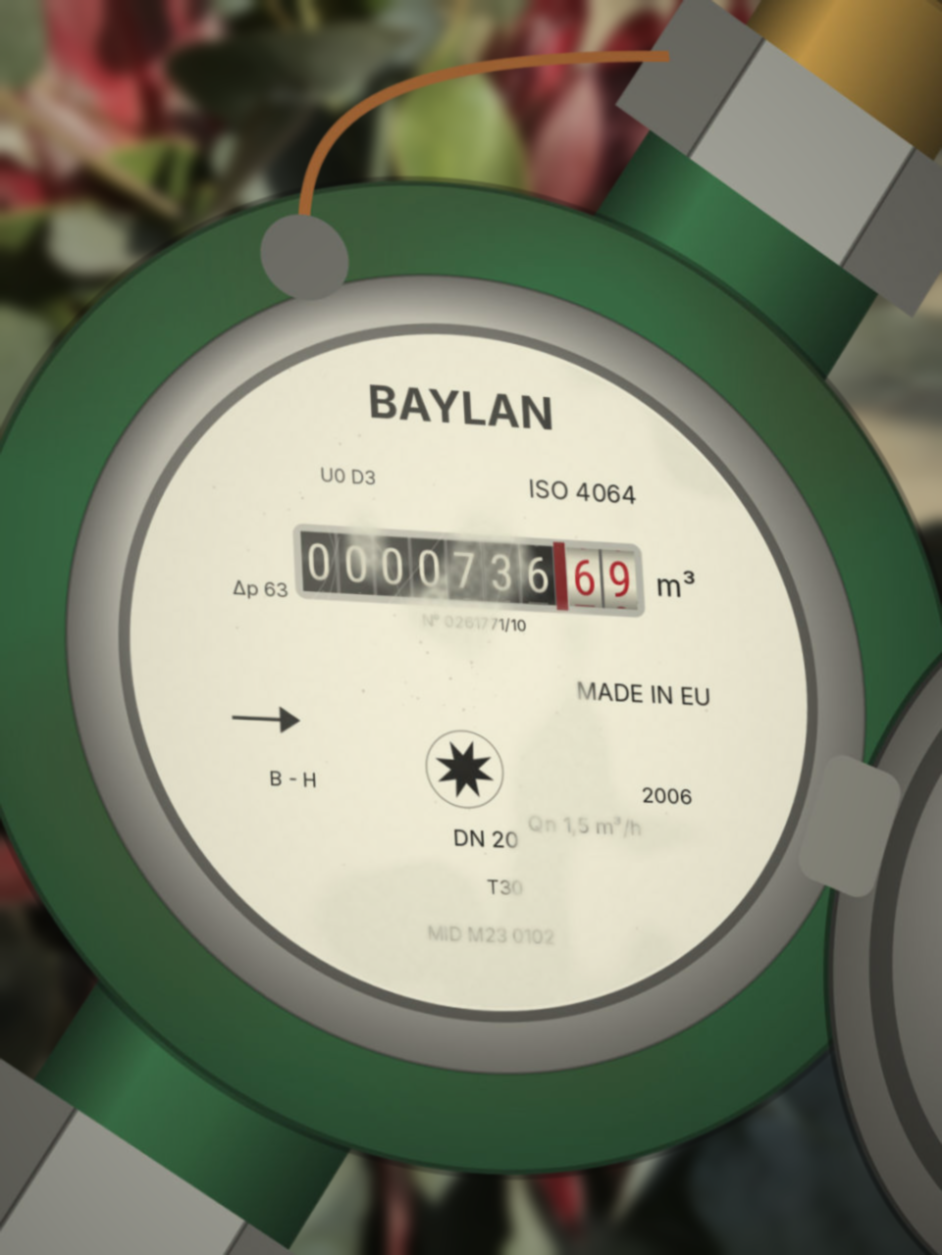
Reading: 736.69 m³
